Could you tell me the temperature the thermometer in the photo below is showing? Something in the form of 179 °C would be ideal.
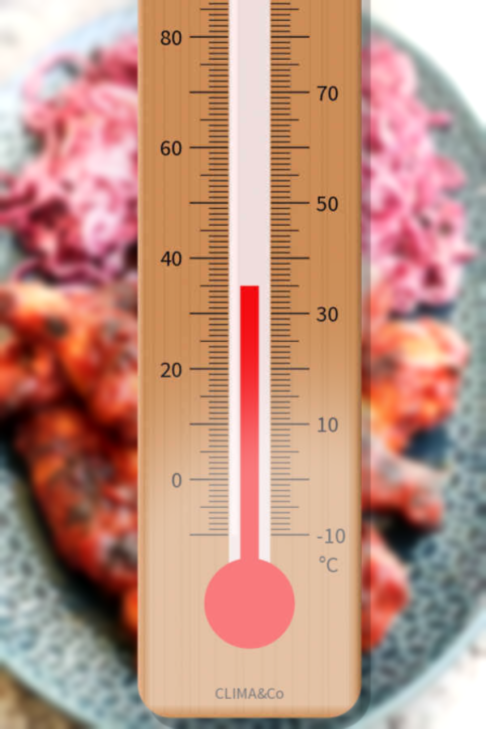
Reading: 35 °C
